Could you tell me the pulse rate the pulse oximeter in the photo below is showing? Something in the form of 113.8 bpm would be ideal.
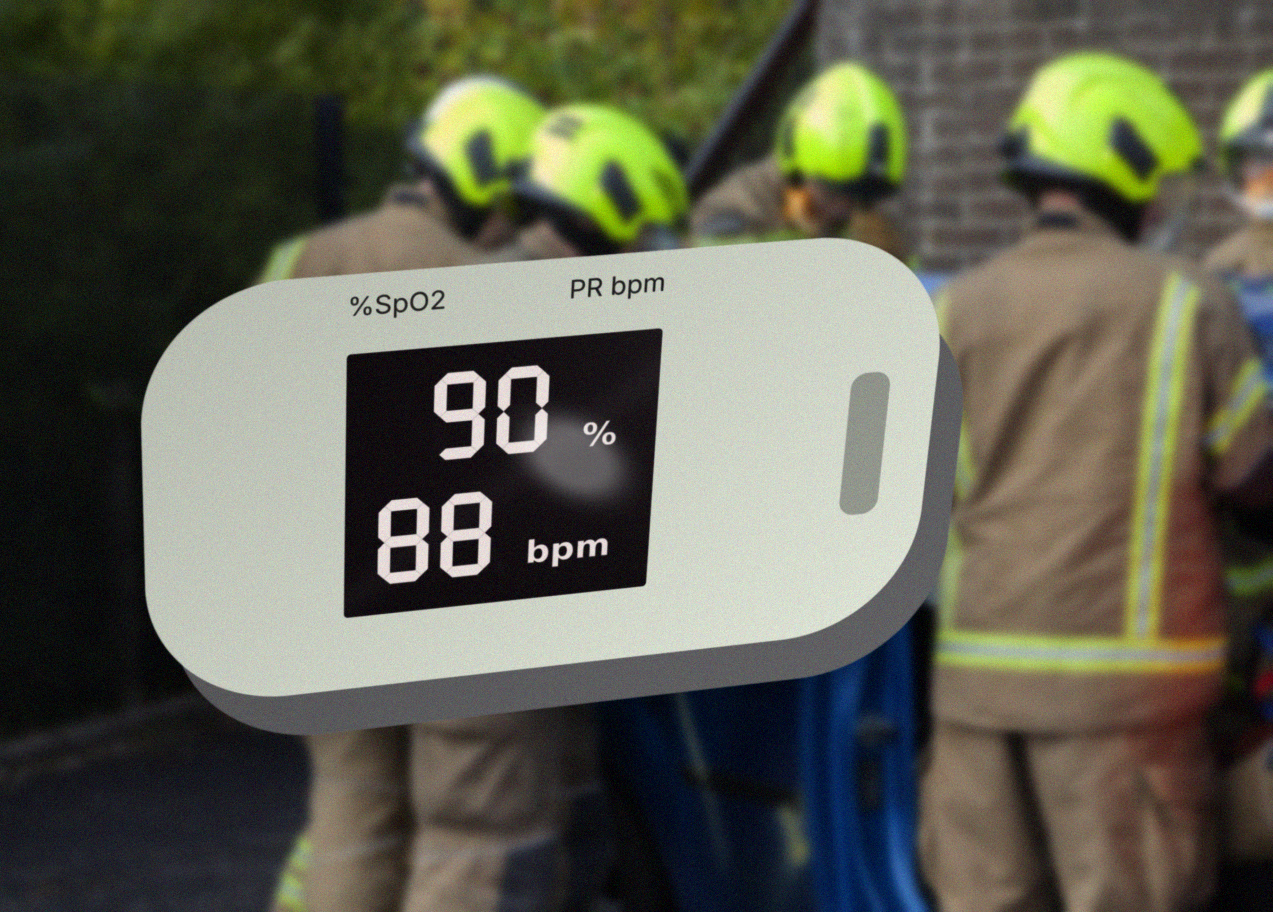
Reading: 88 bpm
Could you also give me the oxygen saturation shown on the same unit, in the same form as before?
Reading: 90 %
